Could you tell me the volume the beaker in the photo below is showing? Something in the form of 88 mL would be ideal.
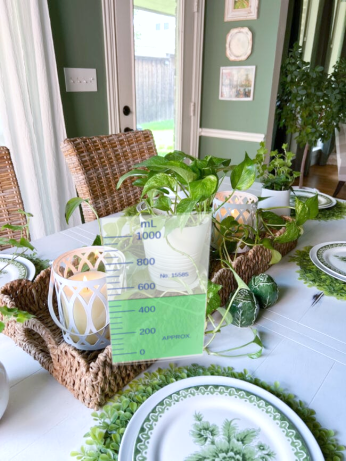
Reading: 500 mL
